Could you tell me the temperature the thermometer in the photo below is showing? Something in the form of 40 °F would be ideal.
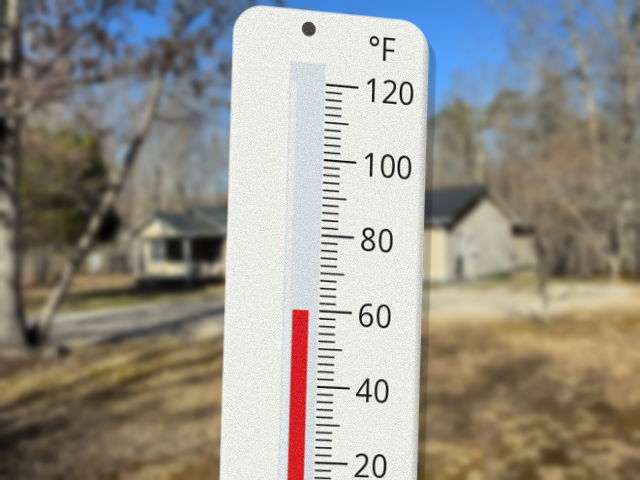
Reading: 60 °F
